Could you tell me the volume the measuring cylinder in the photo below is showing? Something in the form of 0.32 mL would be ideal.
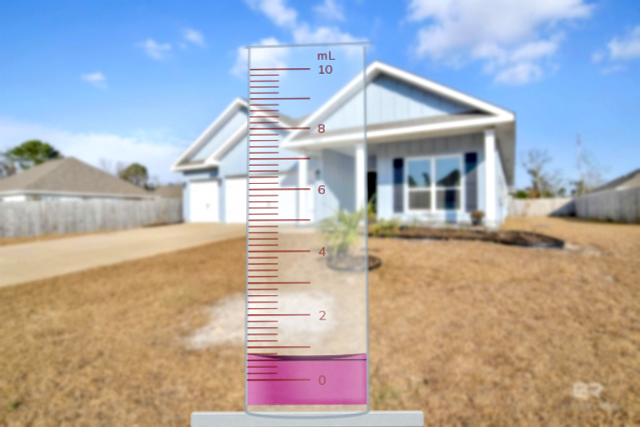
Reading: 0.6 mL
